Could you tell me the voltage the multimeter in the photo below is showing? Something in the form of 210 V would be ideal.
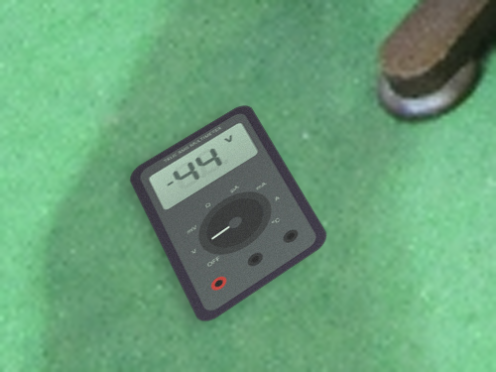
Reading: -44 V
